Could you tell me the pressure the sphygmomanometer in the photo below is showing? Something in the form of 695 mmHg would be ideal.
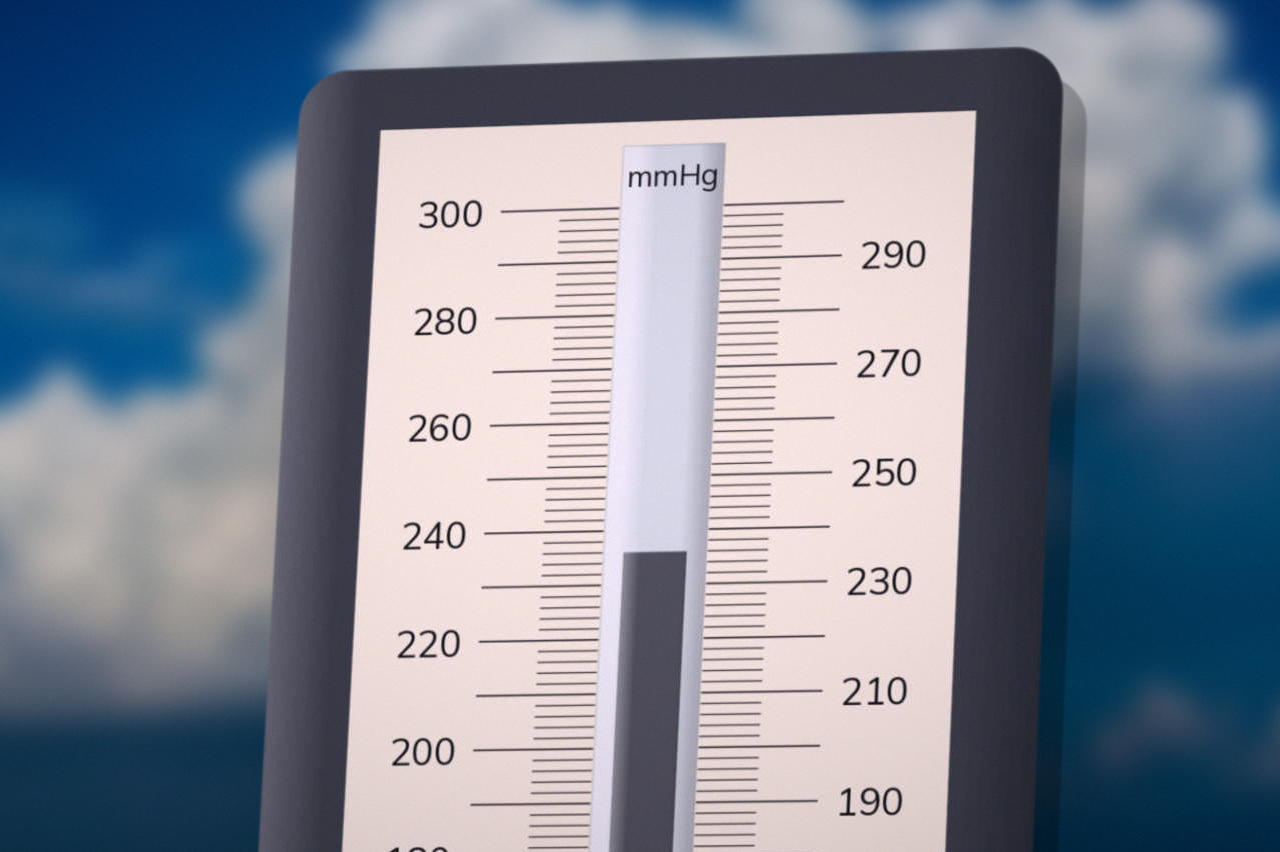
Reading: 236 mmHg
